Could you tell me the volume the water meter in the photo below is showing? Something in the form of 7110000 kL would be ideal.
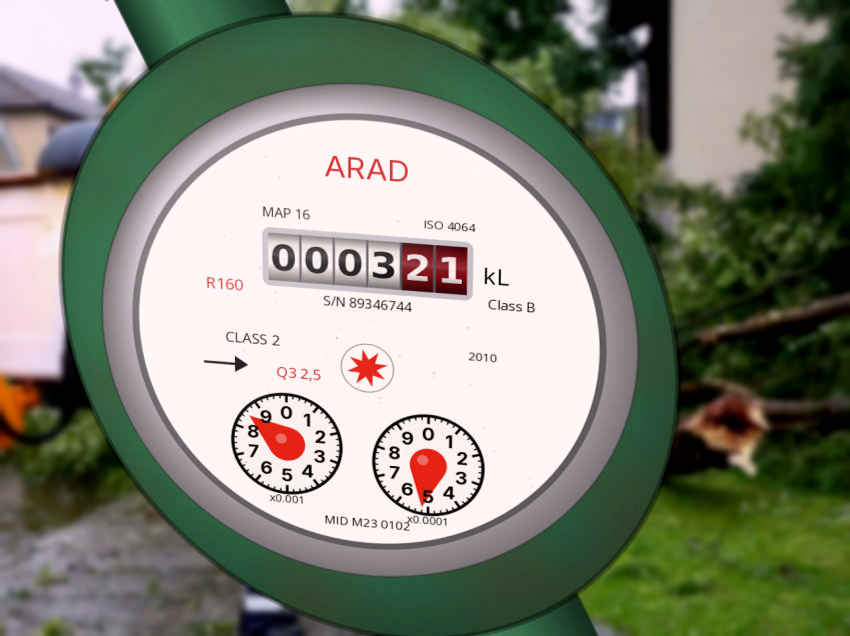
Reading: 3.2185 kL
